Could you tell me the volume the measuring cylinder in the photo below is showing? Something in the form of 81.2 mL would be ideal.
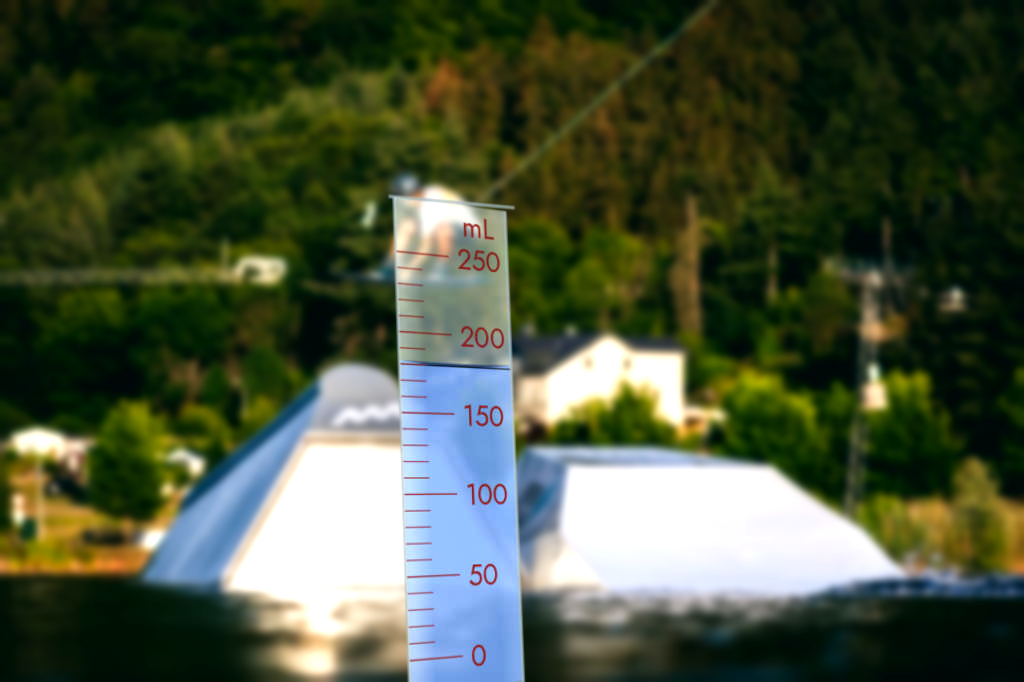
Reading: 180 mL
